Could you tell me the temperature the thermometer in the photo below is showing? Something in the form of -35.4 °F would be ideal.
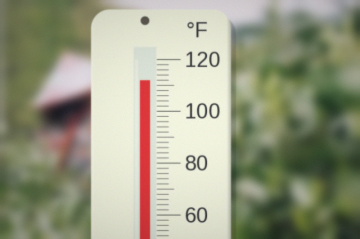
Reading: 112 °F
